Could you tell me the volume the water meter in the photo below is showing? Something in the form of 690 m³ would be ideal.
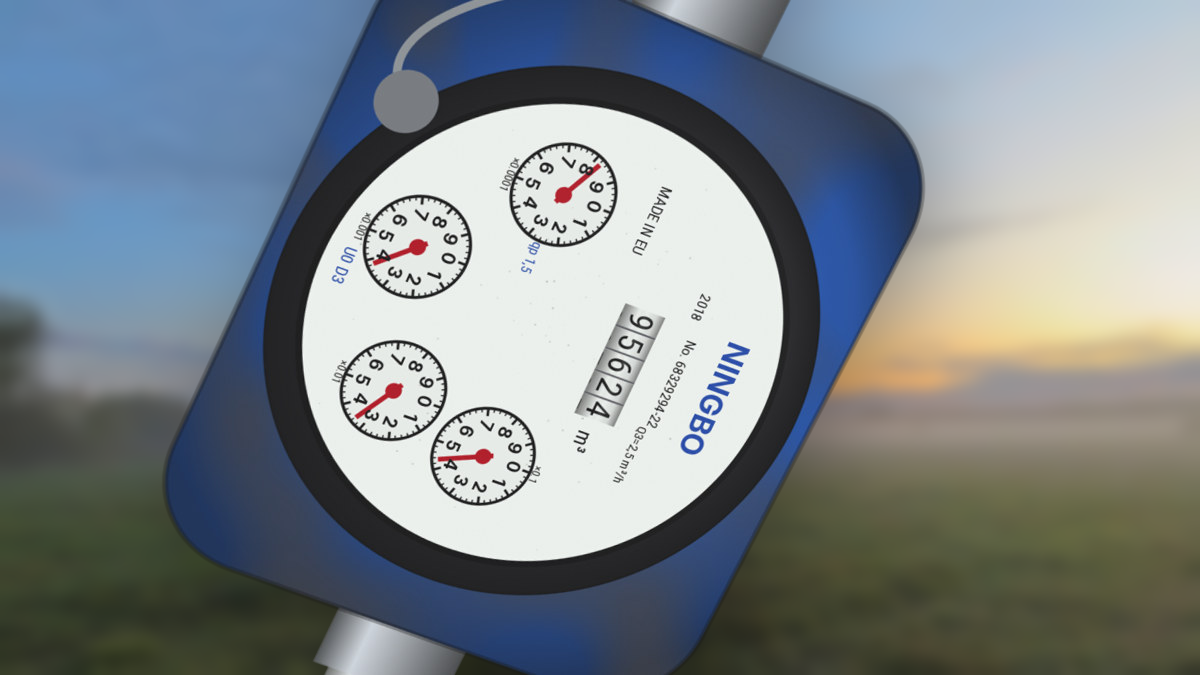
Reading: 95624.4338 m³
